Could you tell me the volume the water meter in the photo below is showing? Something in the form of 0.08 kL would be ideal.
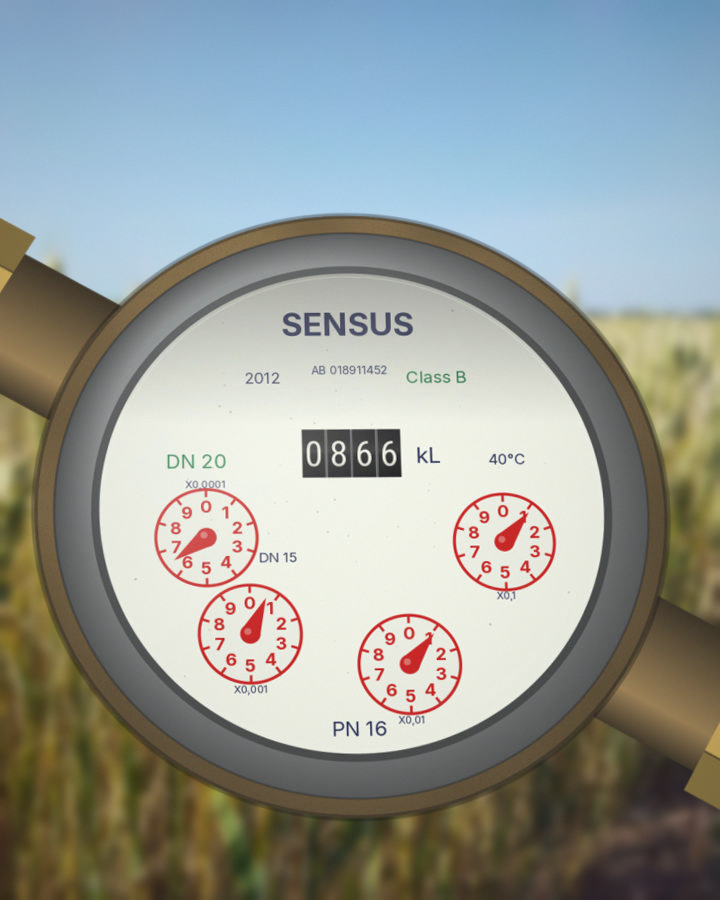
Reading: 866.1106 kL
